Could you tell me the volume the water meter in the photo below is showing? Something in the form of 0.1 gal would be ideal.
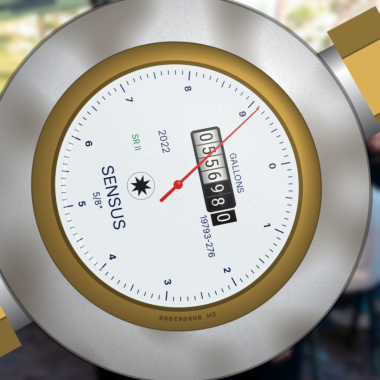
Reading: 556979.1 gal
